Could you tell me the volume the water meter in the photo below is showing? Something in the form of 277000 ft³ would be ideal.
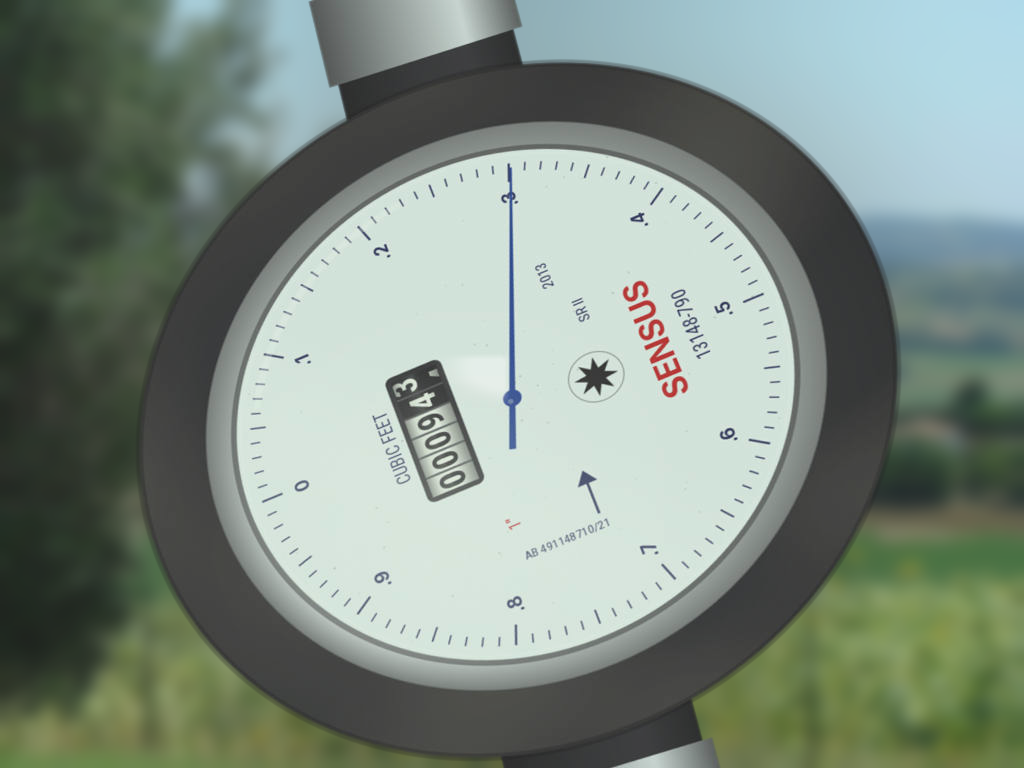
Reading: 943.30 ft³
